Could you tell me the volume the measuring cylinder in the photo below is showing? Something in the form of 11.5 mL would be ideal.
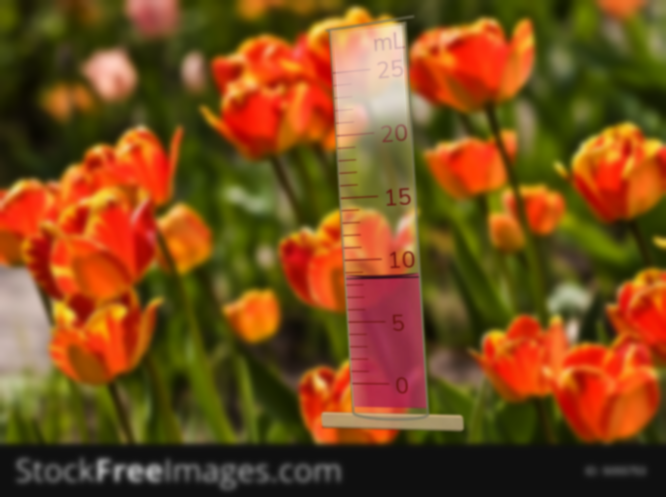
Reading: 8.5 mL
